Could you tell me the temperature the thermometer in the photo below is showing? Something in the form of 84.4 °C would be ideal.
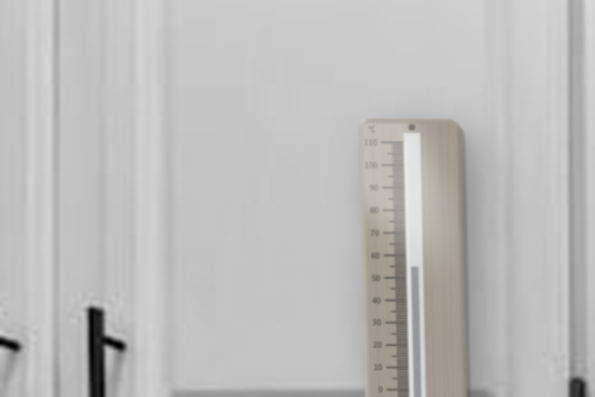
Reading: 55 °C
